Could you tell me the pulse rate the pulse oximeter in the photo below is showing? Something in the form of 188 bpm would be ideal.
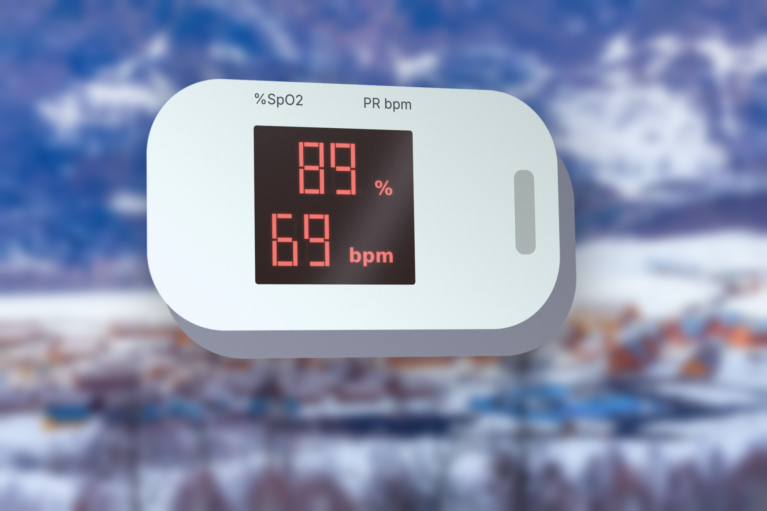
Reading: 69 bpm
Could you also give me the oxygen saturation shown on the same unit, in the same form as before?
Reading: 89 %
